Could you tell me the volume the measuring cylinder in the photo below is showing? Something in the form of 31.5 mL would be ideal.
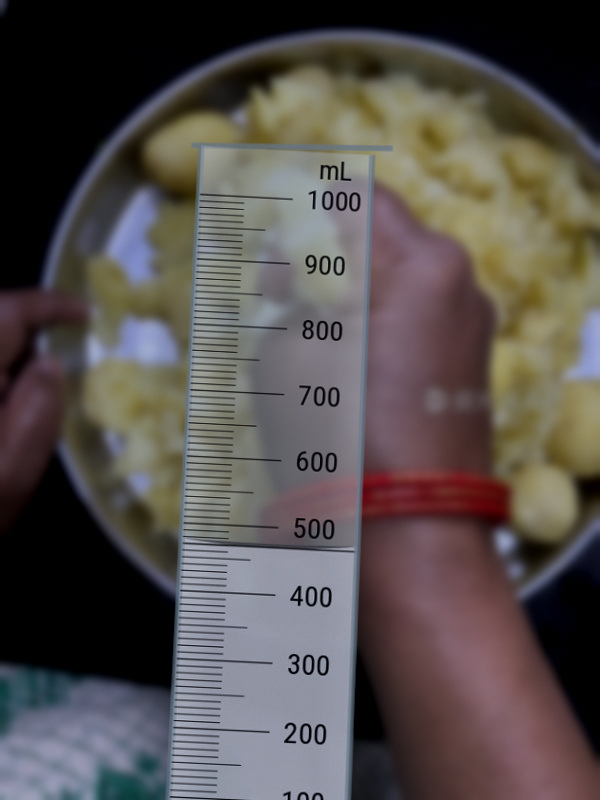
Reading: 470 mL
